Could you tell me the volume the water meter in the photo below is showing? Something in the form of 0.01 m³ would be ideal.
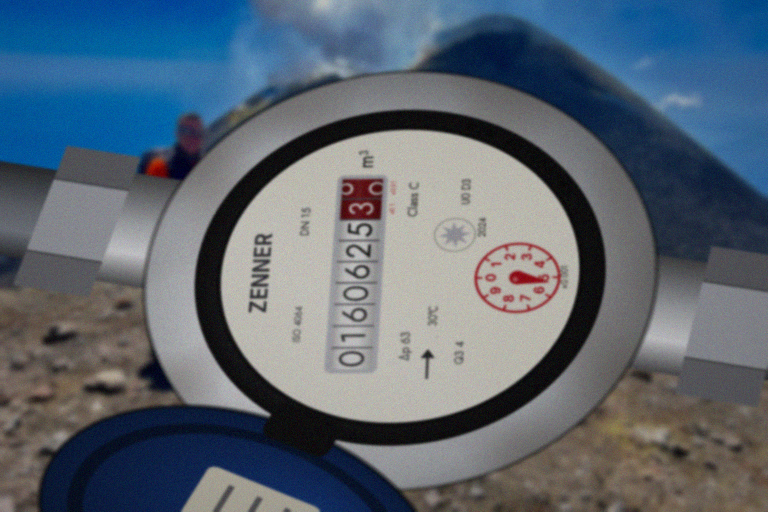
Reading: 160625.385 m³
